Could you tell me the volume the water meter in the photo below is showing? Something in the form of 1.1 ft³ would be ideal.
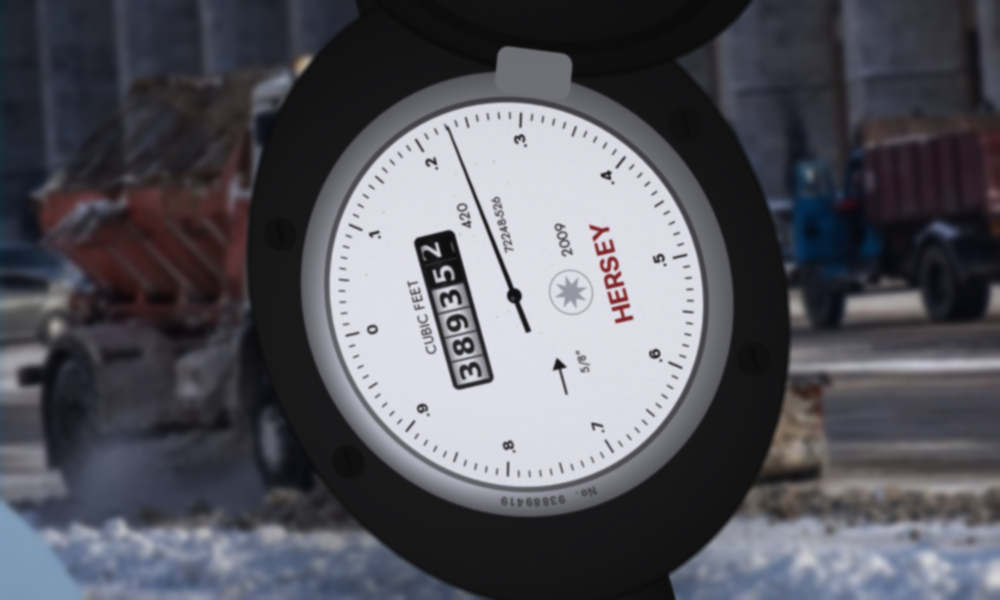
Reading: 389352.23 ft³
